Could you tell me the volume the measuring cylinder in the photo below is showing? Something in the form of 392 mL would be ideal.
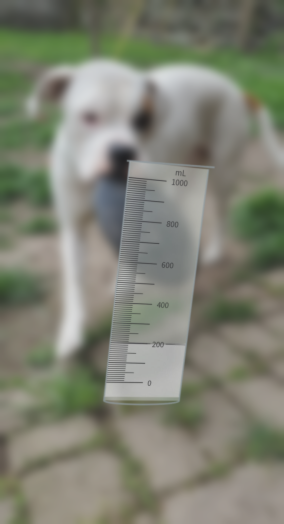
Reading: 200 mL
